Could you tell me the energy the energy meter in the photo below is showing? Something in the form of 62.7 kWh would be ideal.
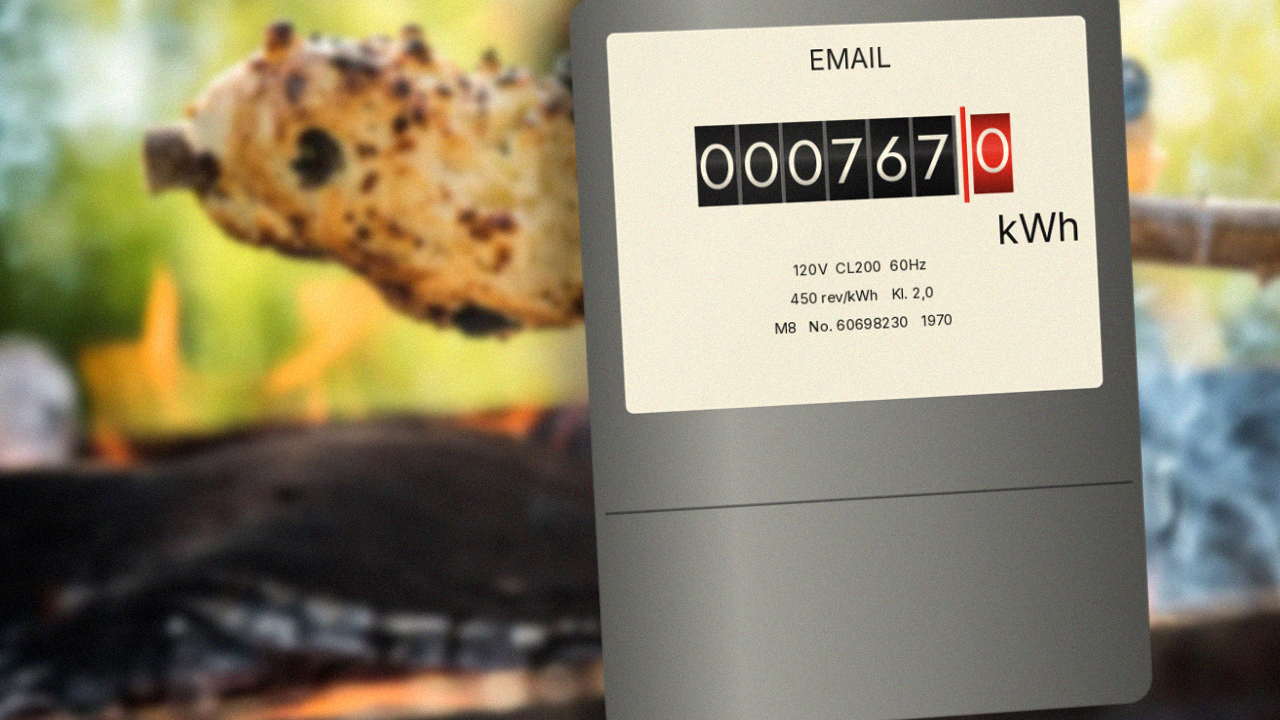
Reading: 767.0 kWh
